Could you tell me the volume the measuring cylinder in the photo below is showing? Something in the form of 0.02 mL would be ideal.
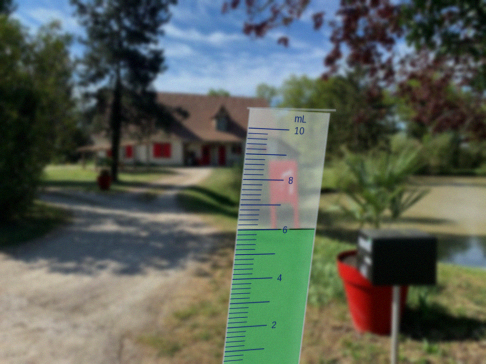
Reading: 6 mL
